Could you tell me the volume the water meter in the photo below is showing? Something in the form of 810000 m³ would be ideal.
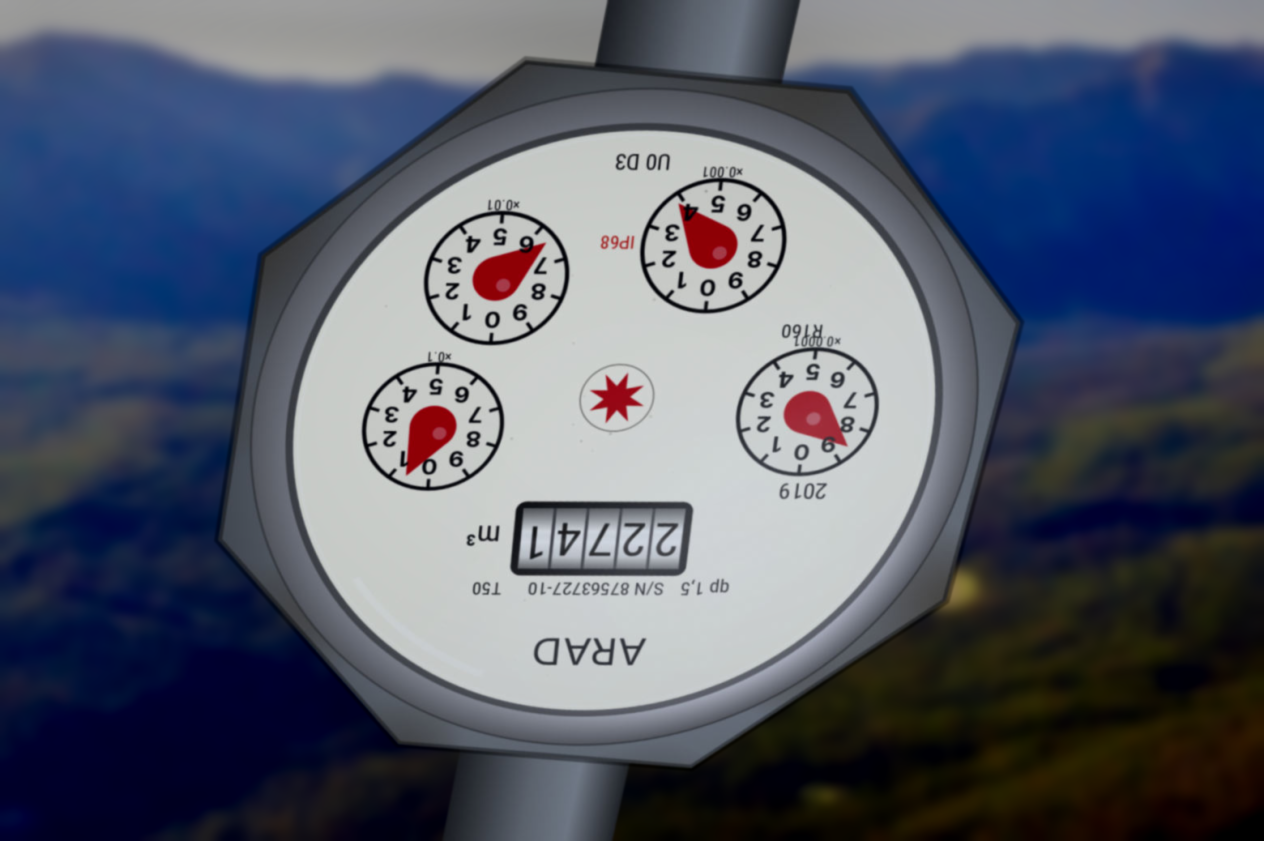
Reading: 22741.0638 m³
